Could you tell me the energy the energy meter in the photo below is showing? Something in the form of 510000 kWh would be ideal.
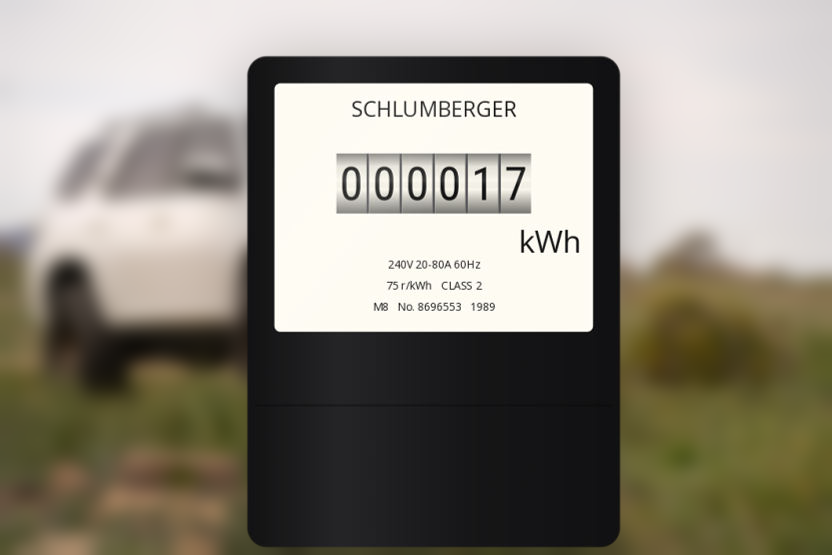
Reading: 17 kWh
